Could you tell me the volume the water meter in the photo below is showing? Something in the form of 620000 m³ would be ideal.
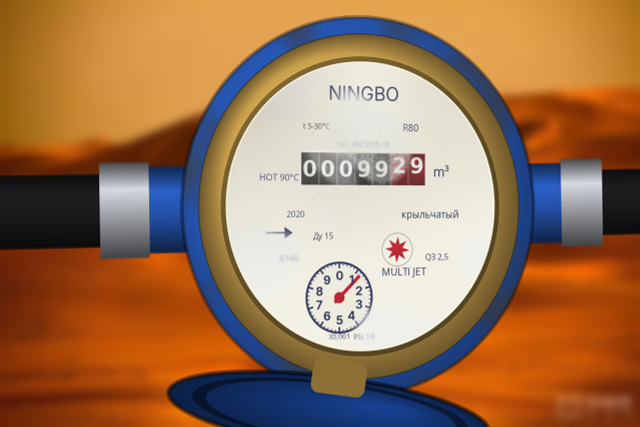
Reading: 99.291 m³
